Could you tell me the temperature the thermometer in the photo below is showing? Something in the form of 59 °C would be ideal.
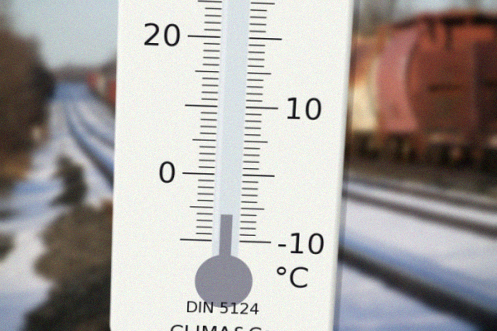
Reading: -6 °C
